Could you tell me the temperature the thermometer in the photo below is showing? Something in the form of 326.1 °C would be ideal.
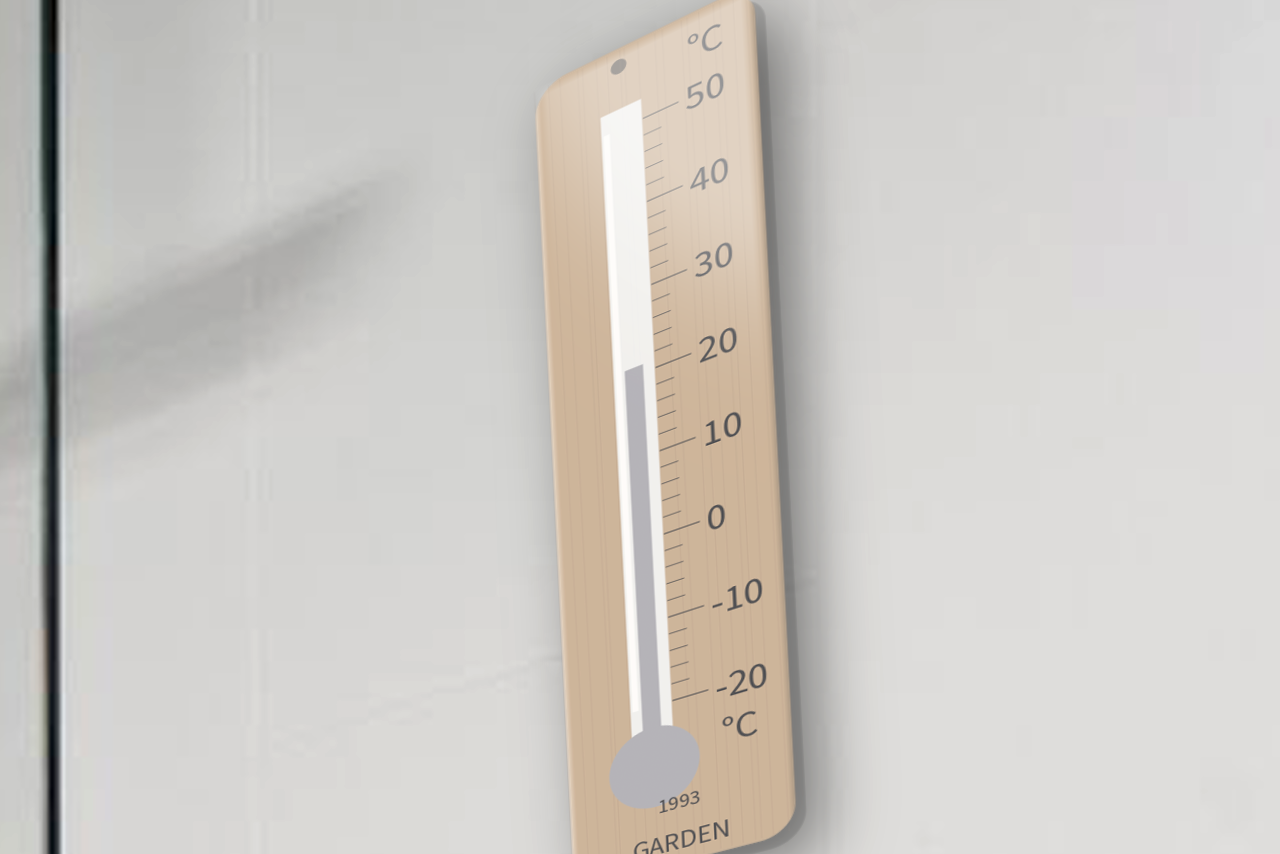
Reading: 21 °C
